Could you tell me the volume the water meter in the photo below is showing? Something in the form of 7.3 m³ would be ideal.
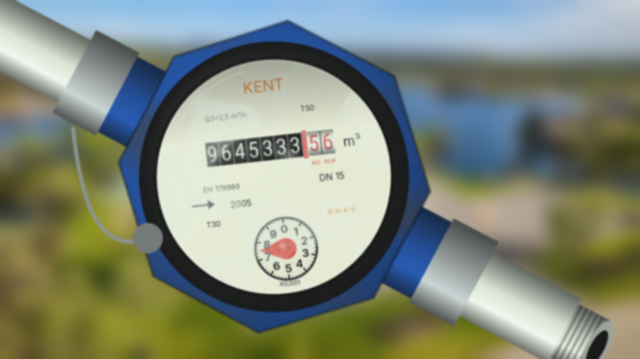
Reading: 9645333.567 m³
